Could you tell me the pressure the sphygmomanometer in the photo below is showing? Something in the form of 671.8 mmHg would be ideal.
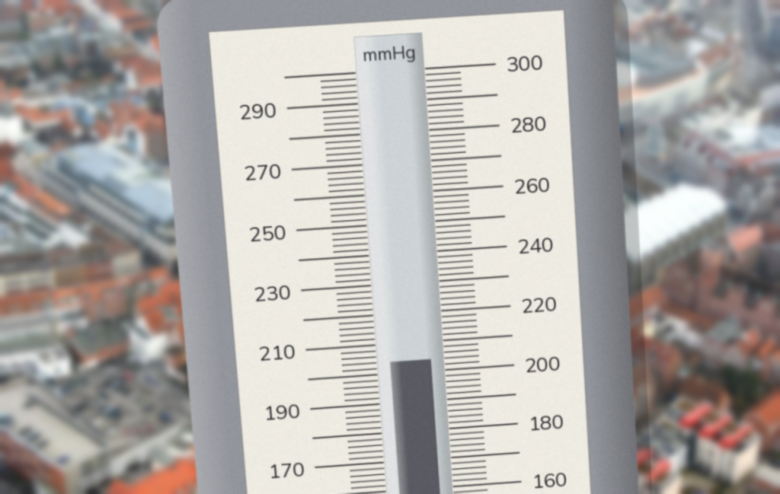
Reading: 204 mmHg
